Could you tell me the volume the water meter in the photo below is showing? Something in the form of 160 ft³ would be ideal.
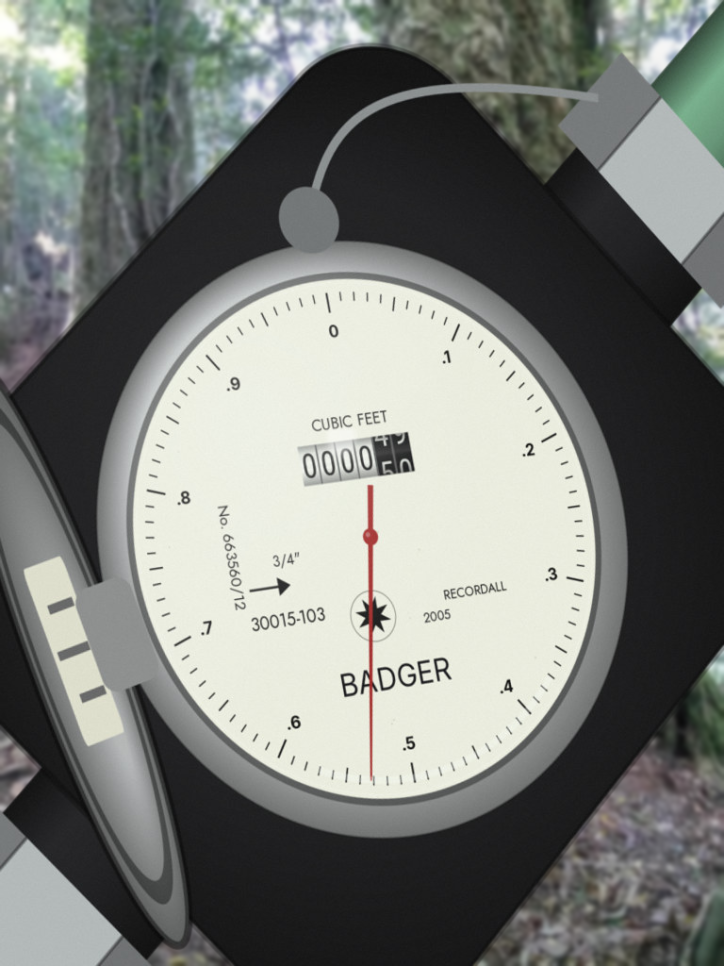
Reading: 49.53 ft³
